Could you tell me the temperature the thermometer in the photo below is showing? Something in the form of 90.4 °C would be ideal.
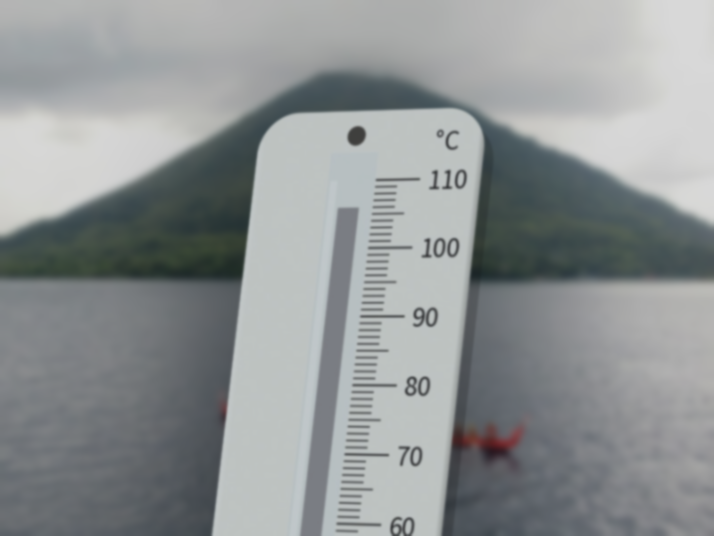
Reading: 106 °C
